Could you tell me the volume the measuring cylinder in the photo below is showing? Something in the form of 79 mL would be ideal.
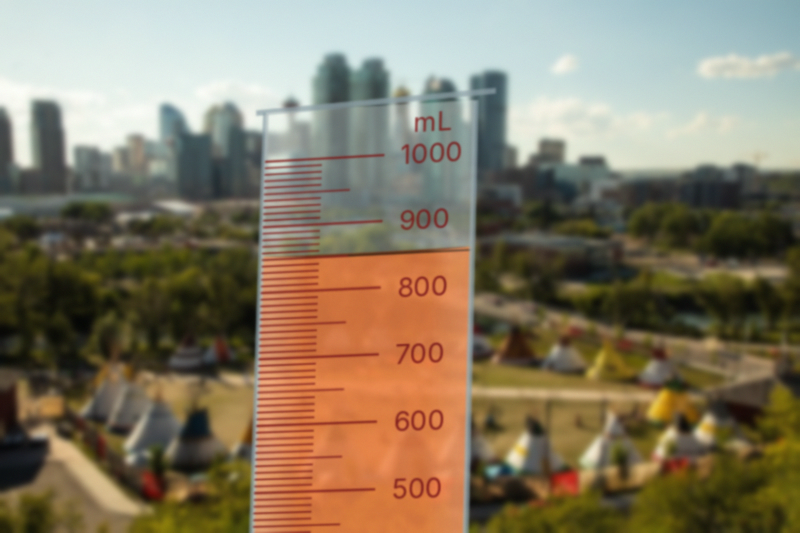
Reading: 850 mL
